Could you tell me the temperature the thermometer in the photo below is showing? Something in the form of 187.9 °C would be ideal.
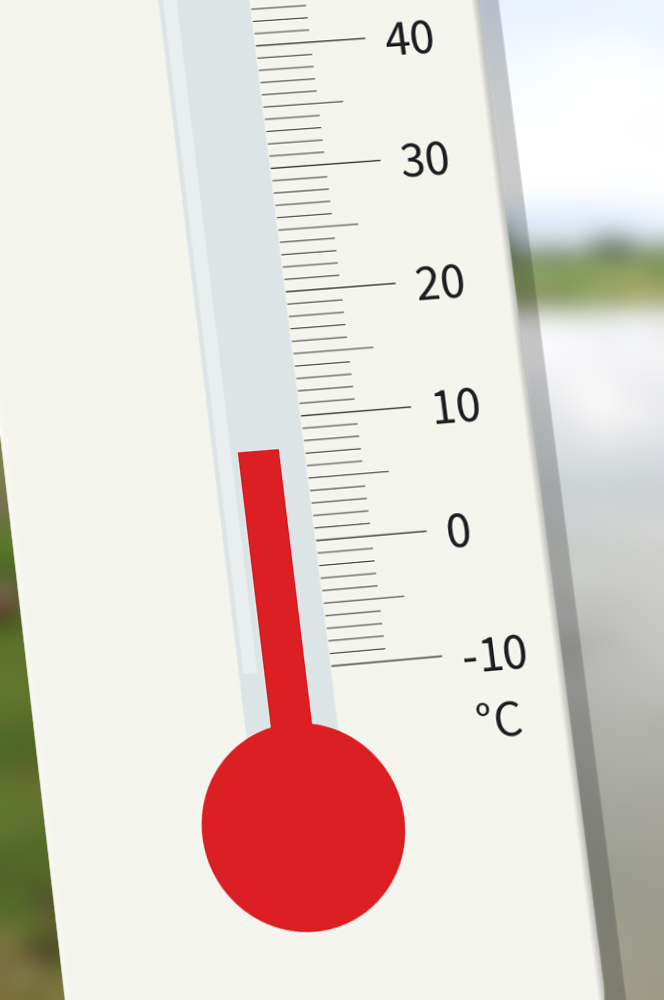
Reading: 7.5 °C
